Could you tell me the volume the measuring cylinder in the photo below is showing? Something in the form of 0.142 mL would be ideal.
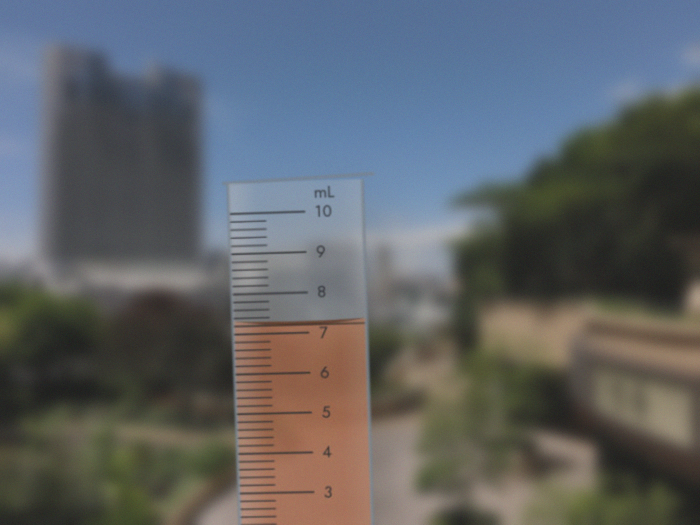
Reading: 7.2 mL
